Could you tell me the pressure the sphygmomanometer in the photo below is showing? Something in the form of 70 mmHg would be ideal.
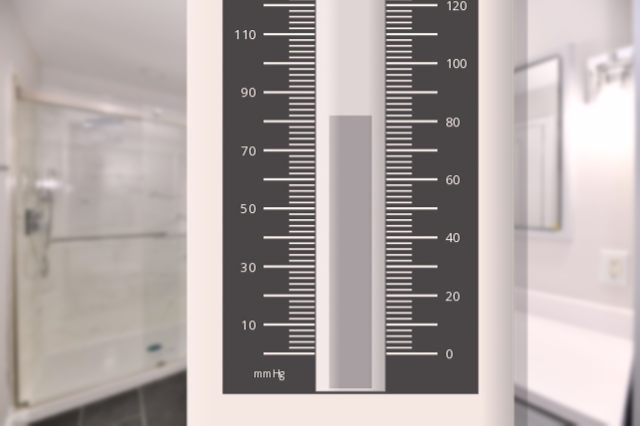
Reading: 82 mmHg
